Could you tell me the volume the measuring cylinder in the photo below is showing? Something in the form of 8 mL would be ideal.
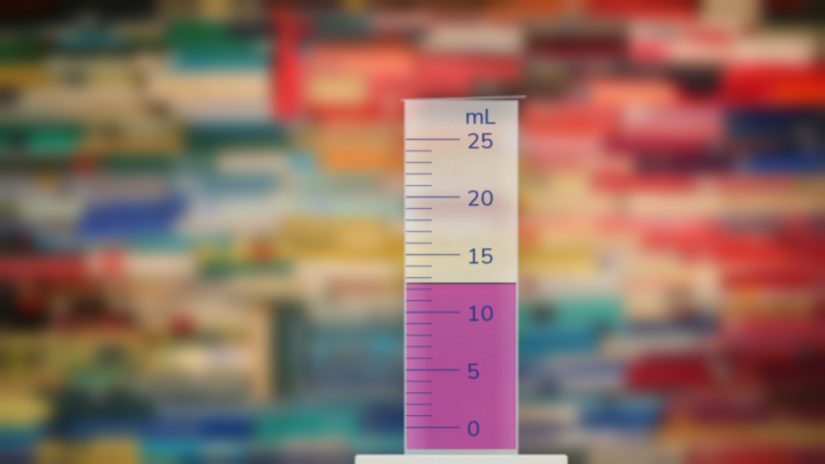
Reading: 12.5 mL
